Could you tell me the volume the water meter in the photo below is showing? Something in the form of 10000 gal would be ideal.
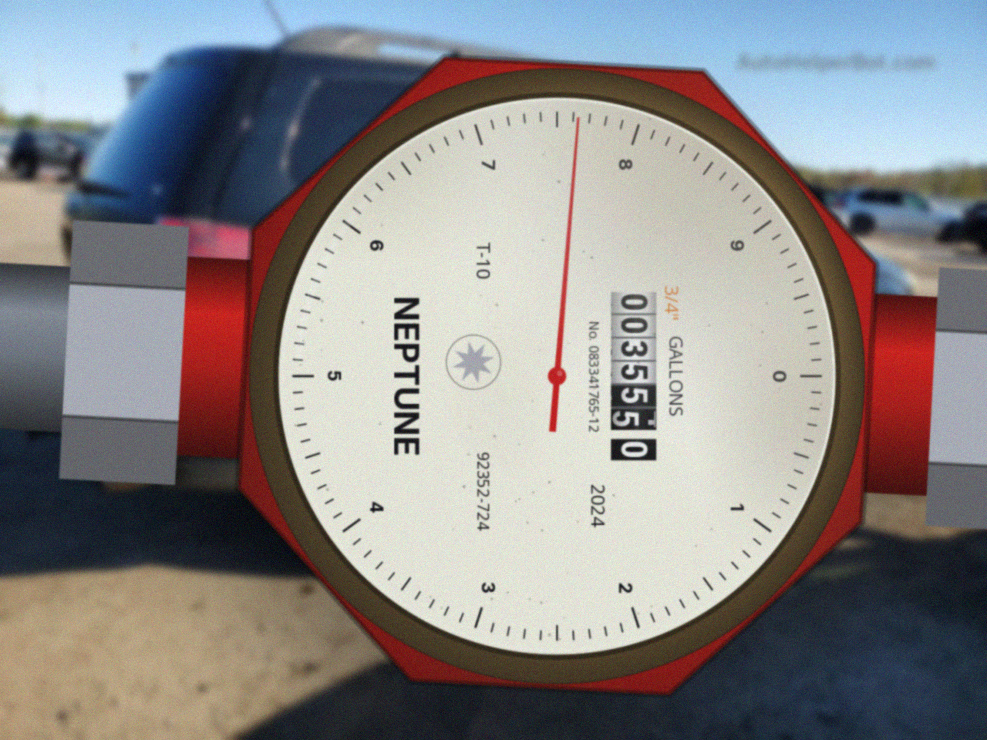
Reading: 35547.6 gal
